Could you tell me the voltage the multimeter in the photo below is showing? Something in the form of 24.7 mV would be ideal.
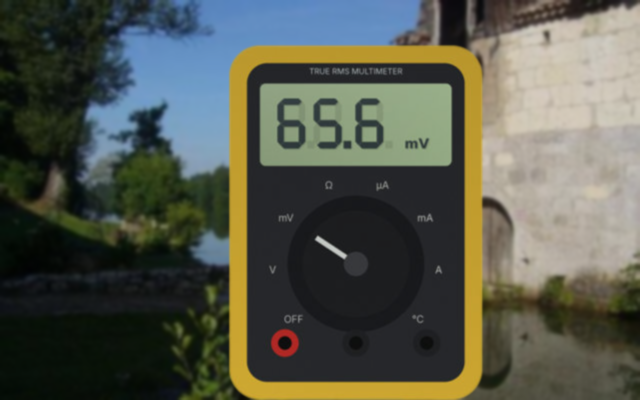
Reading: 65.6 mV
